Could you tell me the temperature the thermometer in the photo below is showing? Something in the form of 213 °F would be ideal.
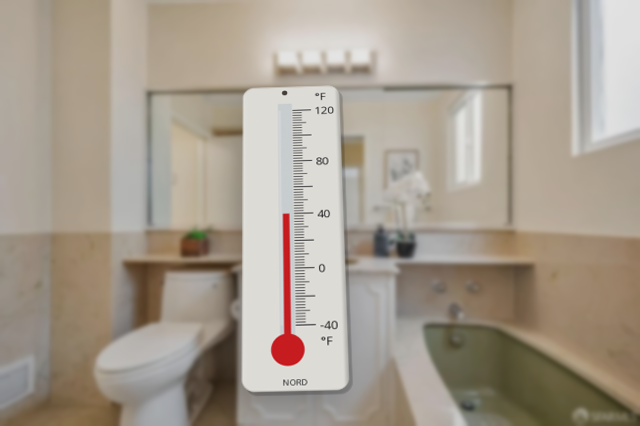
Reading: 40 °F
